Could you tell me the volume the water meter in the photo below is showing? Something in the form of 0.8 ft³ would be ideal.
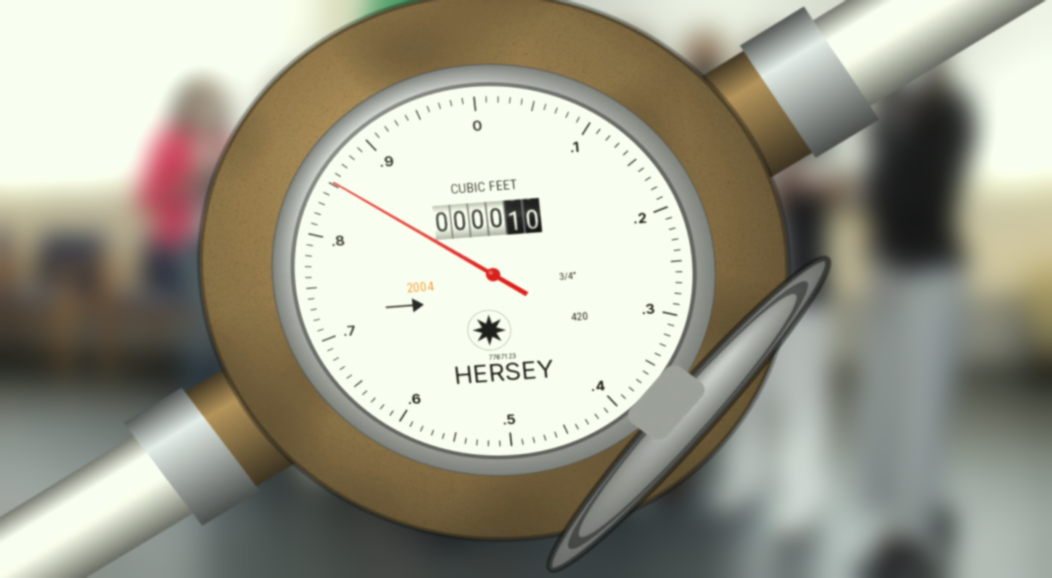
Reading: 9.85 ft³
